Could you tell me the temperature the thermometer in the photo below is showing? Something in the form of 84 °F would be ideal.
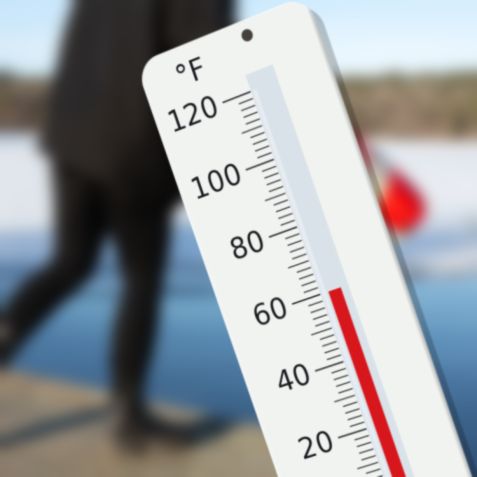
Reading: 60 °F
